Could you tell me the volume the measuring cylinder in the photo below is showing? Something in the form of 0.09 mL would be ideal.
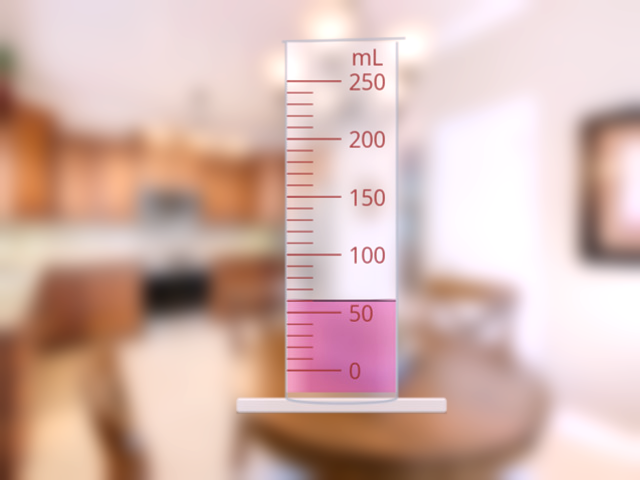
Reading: 60 mL
